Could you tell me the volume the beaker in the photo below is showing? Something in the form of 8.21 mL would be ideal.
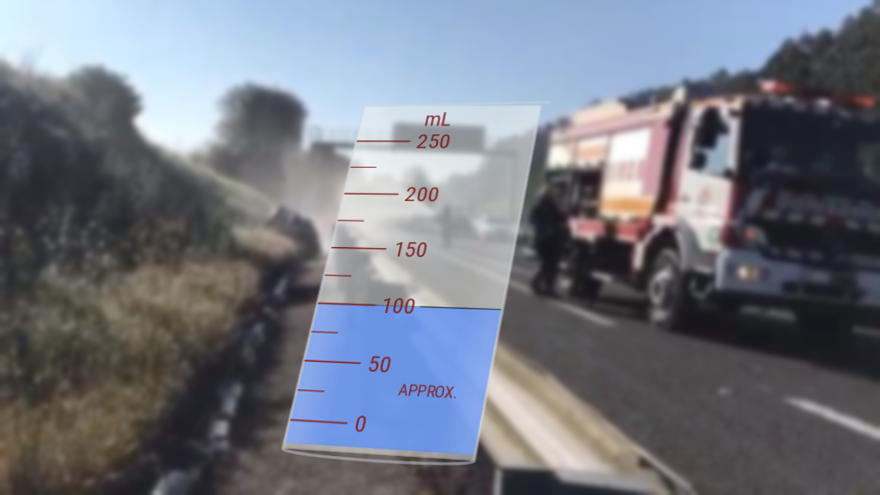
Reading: 100 mL
